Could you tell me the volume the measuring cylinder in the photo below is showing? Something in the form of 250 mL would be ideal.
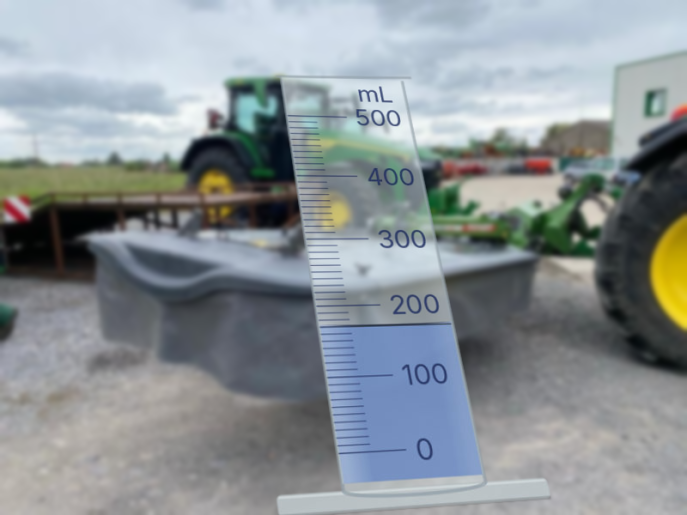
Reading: 170 mL
